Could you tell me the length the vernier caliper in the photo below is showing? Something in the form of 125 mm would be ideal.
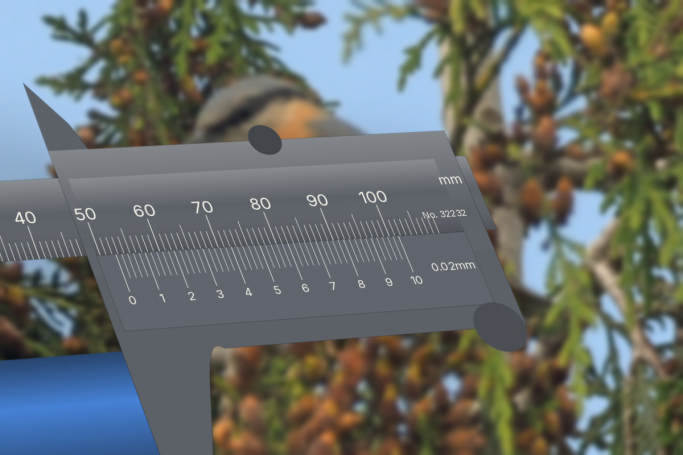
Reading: 52.6 mm
